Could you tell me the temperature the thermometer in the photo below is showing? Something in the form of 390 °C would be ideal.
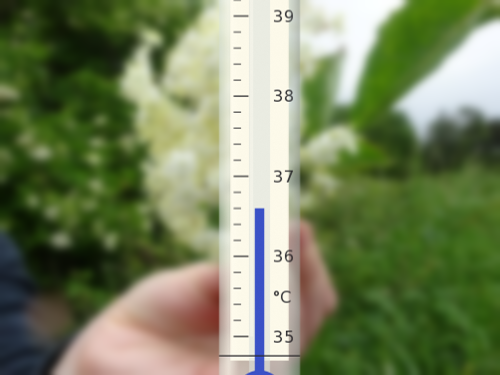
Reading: 36.6 °C
